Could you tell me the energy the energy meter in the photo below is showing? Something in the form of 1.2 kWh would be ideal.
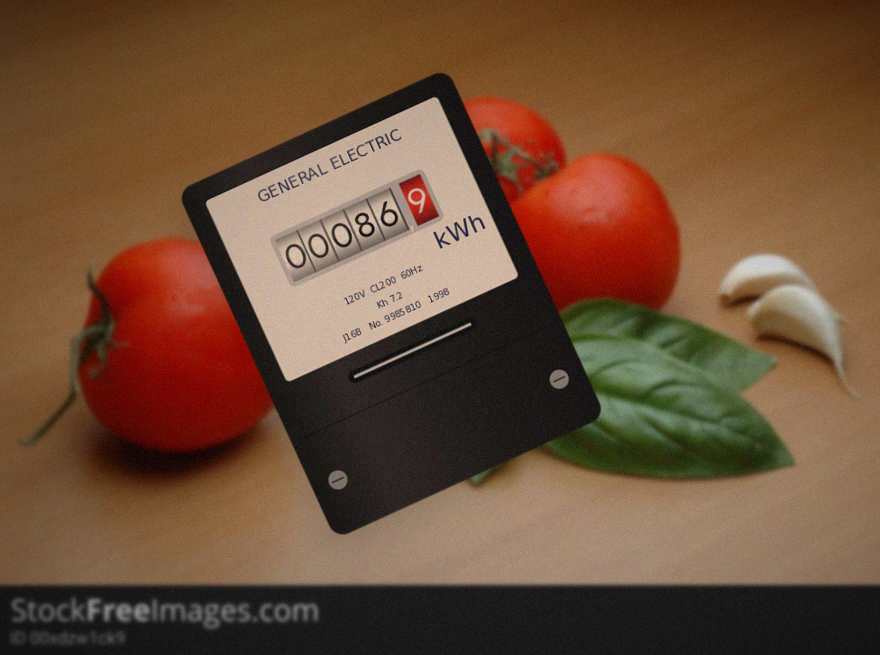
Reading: 86.9 kWh
